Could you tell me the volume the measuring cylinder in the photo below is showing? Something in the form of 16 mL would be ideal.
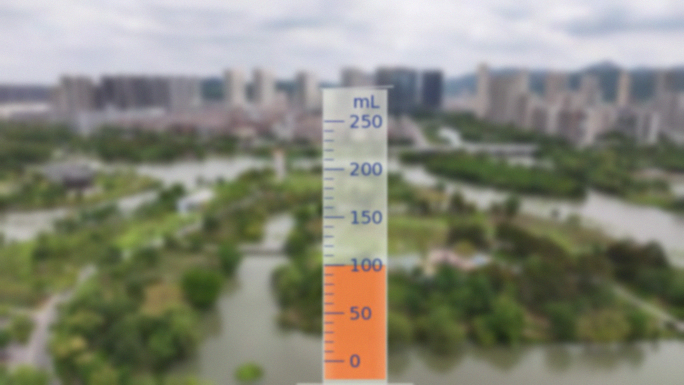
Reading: 100 mL
